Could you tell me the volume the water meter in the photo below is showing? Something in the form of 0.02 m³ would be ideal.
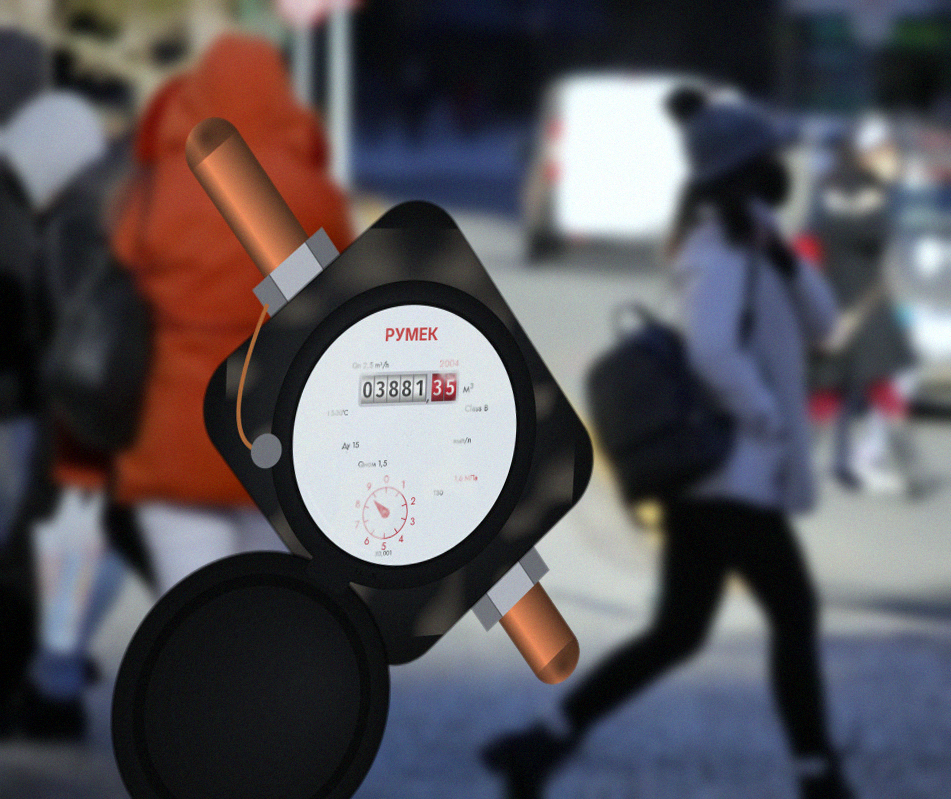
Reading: 3881.358 m³
